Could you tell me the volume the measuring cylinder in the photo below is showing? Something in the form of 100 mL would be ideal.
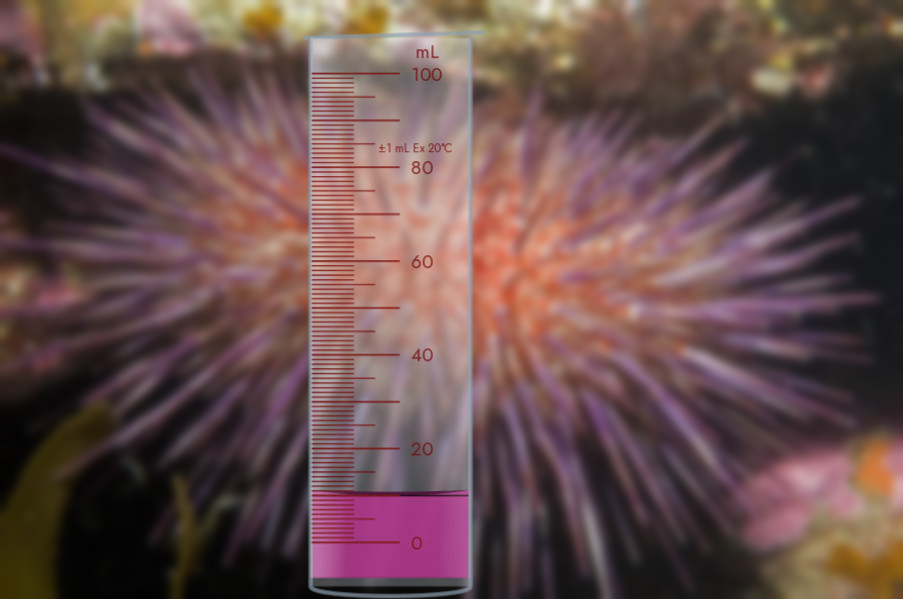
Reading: 10 mL
